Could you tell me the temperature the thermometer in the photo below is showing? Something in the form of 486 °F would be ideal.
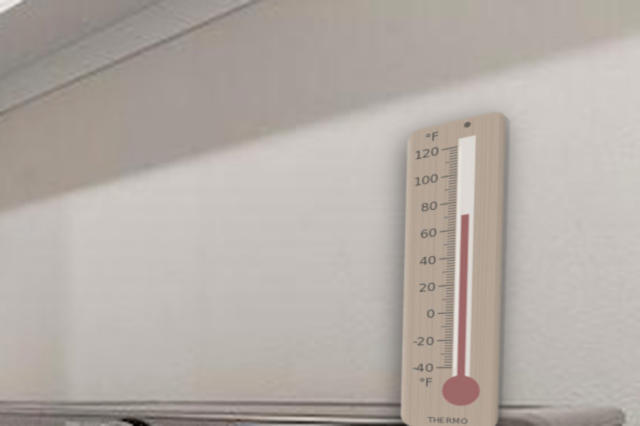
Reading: 70 °F
